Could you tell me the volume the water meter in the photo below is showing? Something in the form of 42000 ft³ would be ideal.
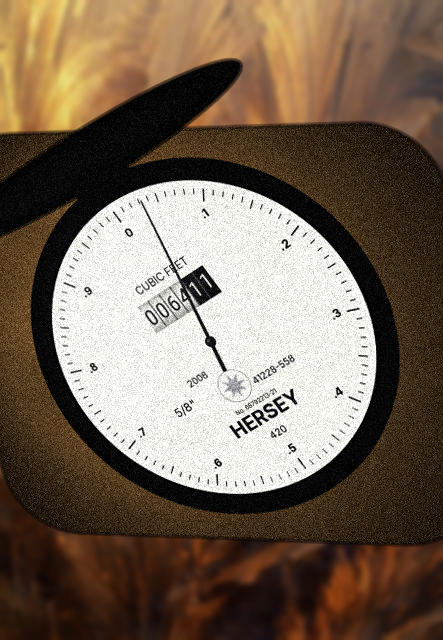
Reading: 6411.03 ft³
